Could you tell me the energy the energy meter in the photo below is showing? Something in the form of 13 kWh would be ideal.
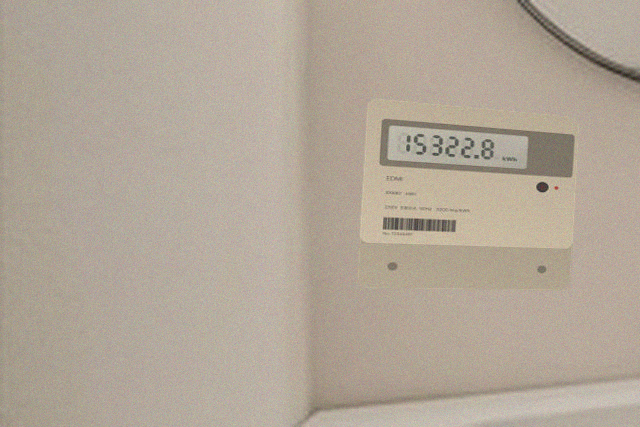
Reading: 15322.8 kWh
